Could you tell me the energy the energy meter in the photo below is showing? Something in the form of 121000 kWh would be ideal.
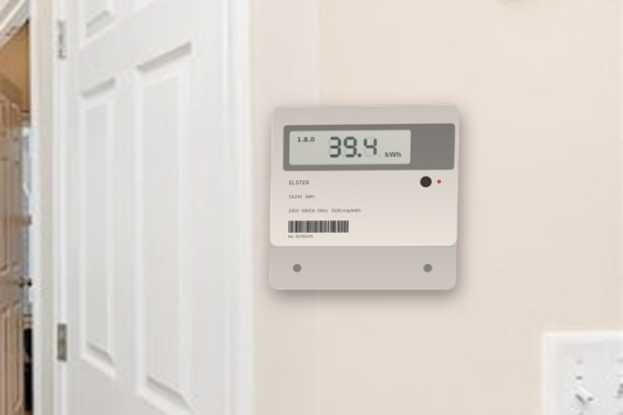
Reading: 39.4 kWh
